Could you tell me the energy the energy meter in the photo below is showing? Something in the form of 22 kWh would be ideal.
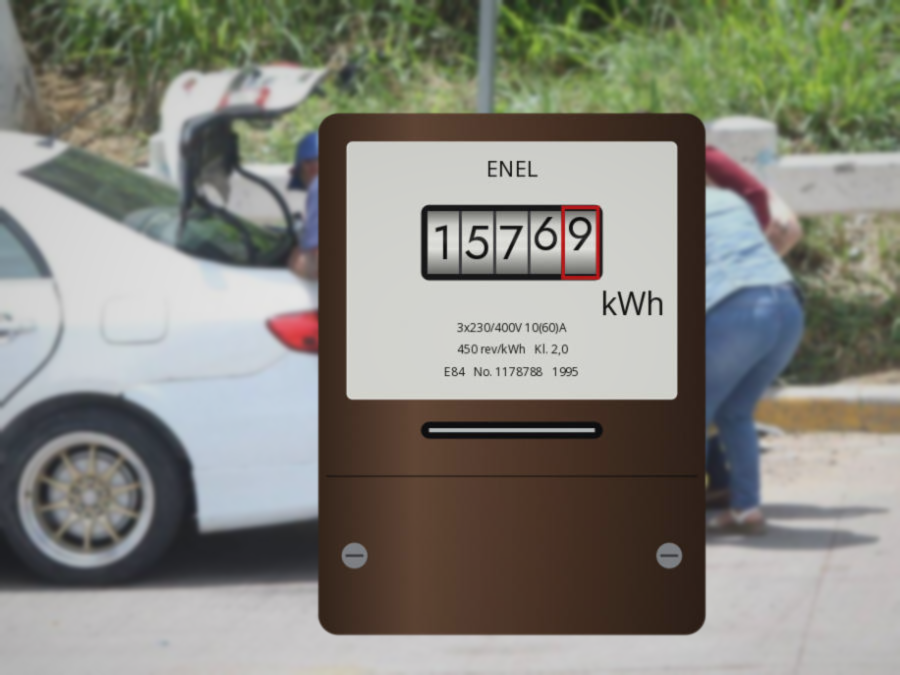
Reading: 1576.9 kWh
